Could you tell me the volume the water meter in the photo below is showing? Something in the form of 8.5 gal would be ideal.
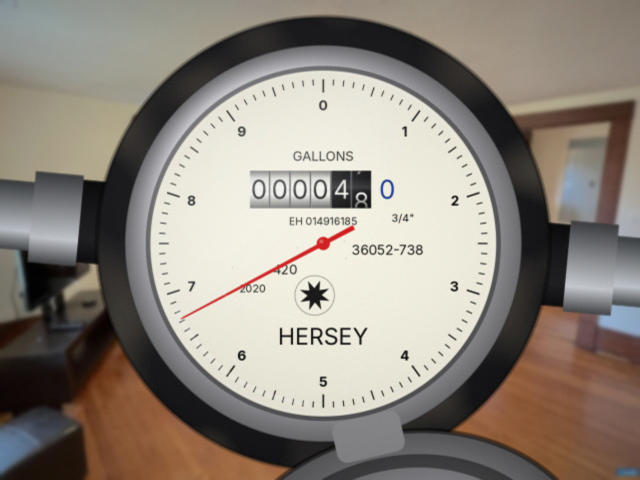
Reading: 476.7 gal
